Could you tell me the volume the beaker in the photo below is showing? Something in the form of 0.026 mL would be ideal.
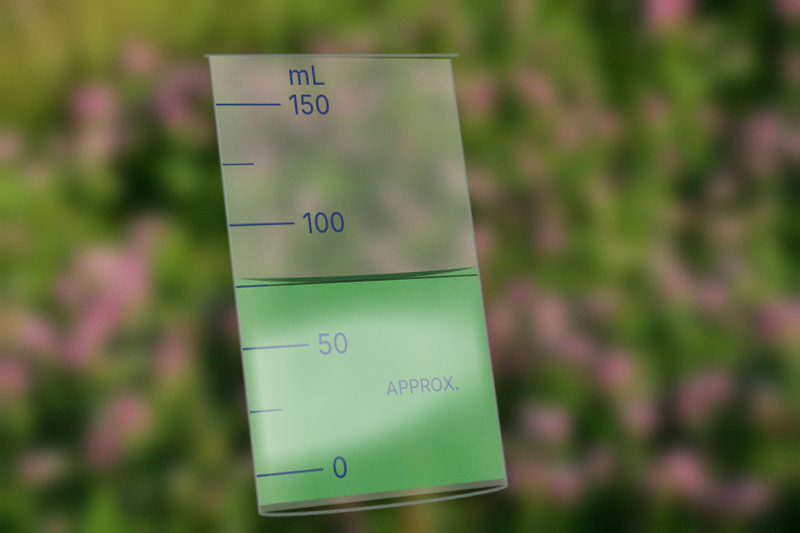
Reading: 75 mL
